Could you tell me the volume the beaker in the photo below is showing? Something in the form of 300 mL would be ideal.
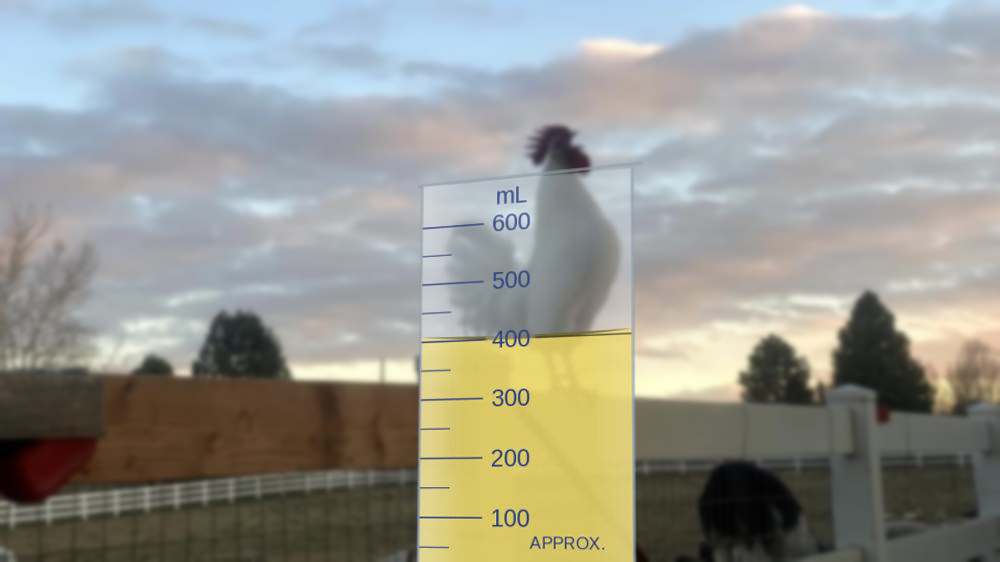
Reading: 400 mL
